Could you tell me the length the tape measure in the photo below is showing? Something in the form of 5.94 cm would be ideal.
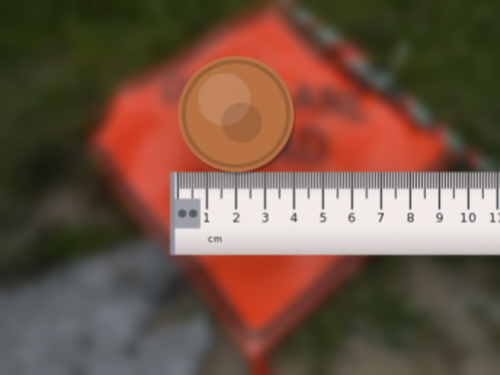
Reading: 4 cm
